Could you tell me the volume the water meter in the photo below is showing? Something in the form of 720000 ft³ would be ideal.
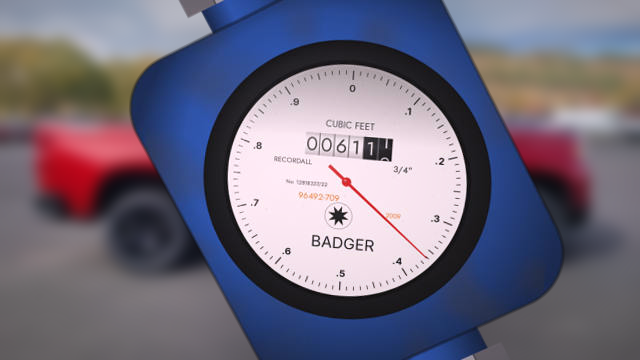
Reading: 6111.36 ft³
